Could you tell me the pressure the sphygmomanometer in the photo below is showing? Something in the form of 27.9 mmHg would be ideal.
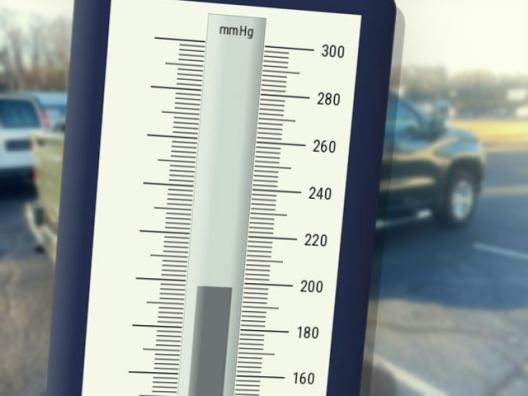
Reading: 198 mmHg
